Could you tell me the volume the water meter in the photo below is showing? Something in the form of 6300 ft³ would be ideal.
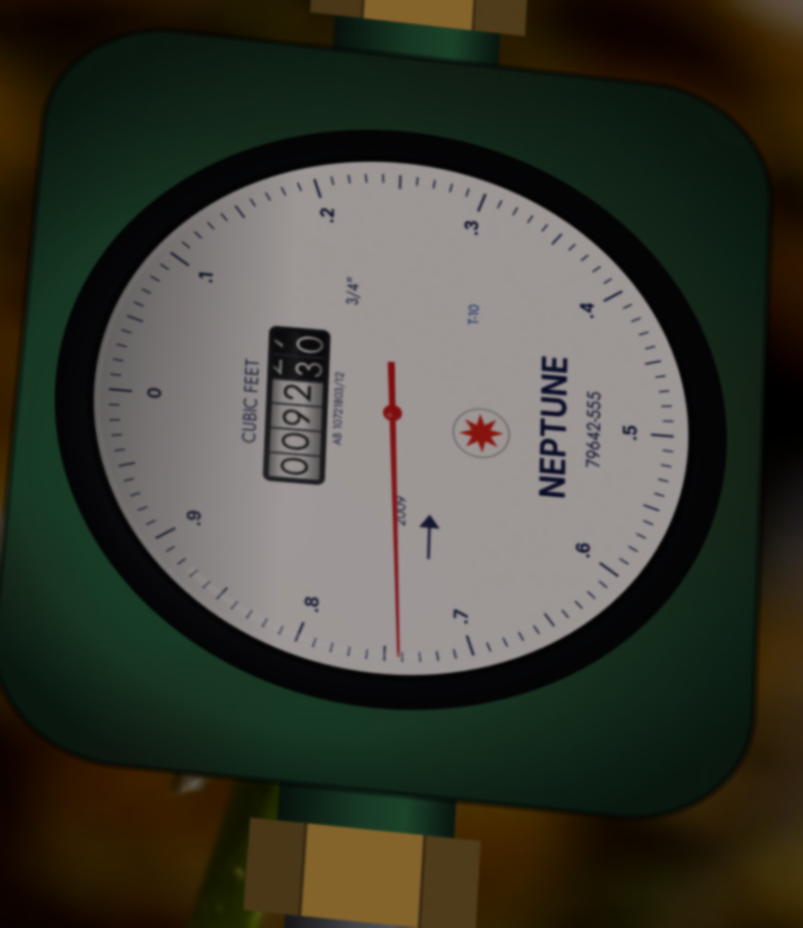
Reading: 9229.74 ft³
